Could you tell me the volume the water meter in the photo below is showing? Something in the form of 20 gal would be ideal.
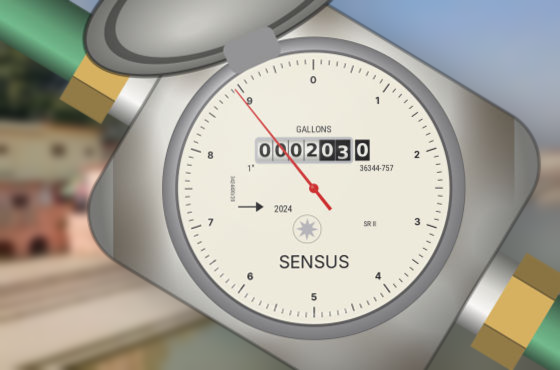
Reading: 2028.9 gal
